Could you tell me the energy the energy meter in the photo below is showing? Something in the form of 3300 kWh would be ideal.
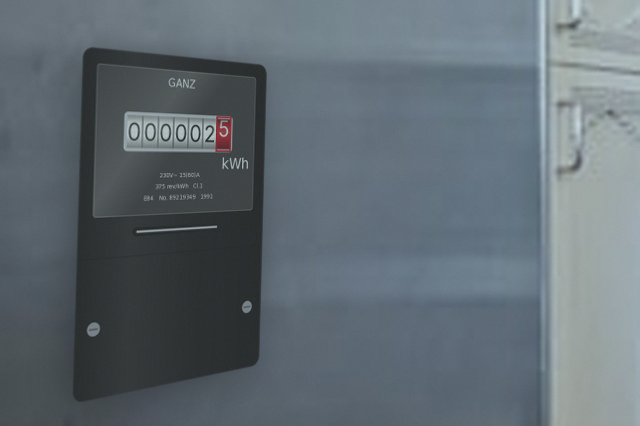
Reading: 2.5 kWh
